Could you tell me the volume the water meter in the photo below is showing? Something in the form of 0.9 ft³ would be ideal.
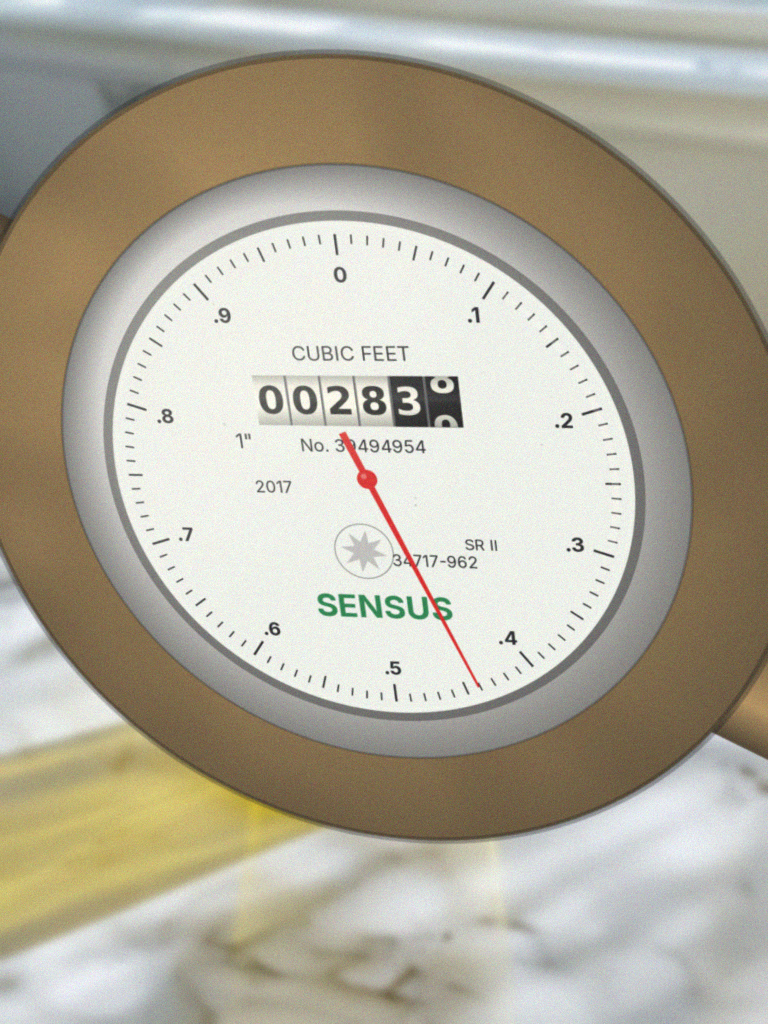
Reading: 2838.44 ft³
